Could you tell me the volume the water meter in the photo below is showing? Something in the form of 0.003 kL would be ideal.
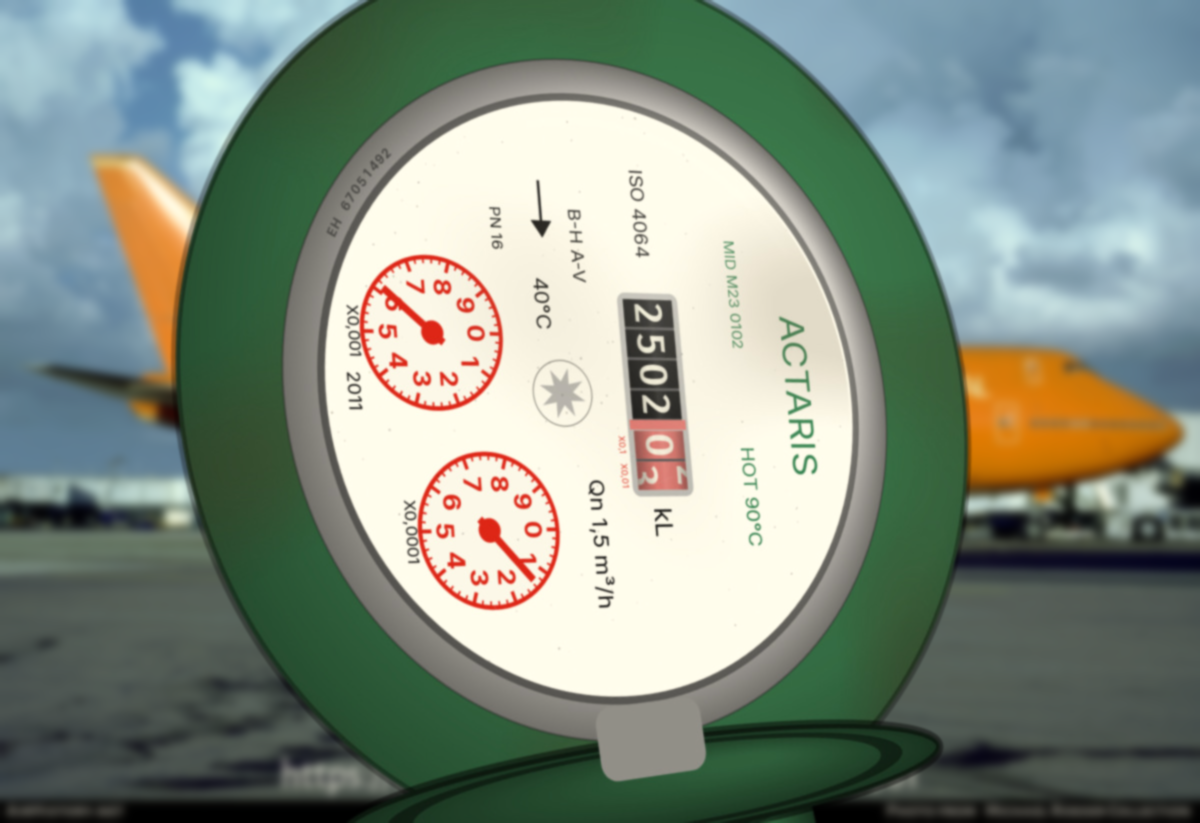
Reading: 2502.0261 kL
